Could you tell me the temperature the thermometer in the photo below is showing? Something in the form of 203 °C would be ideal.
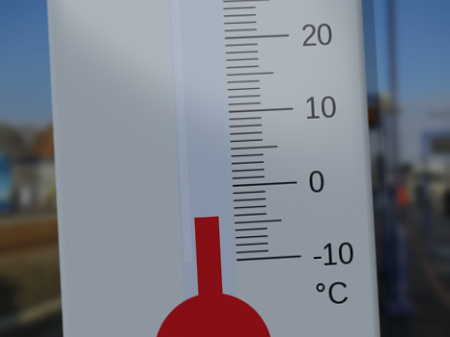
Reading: -4 °C
